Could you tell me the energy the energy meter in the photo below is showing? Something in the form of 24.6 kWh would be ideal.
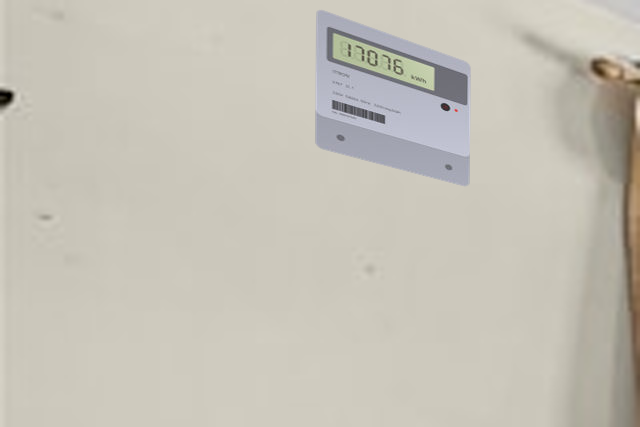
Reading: 17076 kWh
